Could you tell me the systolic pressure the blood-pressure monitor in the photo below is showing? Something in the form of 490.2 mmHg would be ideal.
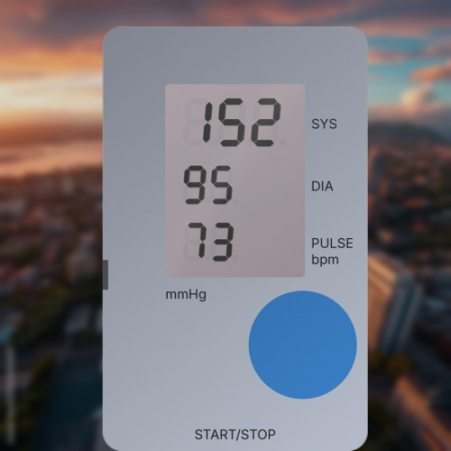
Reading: 152 mmHg
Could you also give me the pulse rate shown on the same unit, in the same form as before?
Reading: 73 bpm
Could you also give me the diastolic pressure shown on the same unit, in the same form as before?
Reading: 95 mmHg
